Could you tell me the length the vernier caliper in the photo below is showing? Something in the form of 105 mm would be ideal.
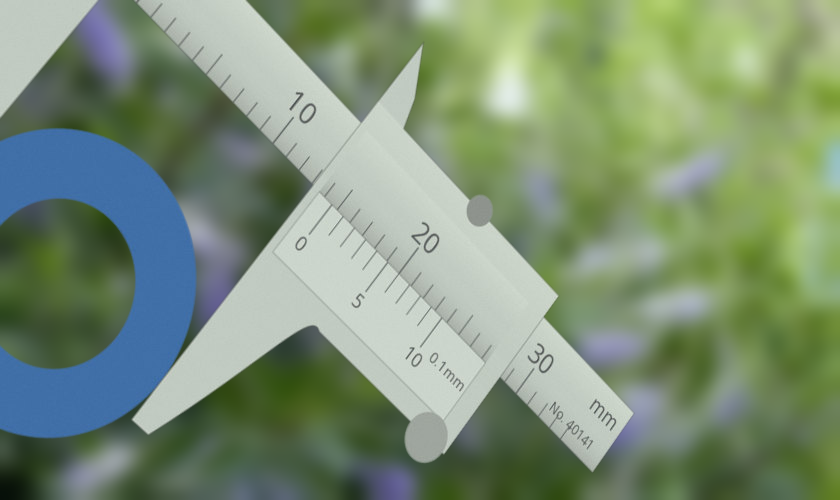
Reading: 14.6 mm
